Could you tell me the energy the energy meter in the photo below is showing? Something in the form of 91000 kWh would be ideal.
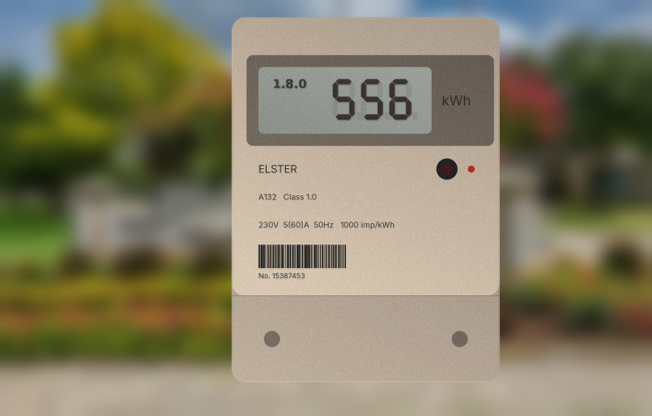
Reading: 556 kWh
